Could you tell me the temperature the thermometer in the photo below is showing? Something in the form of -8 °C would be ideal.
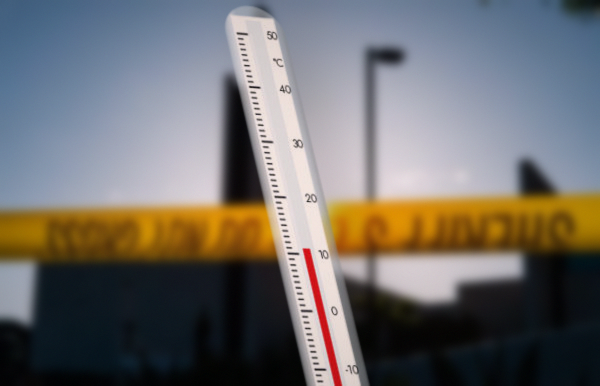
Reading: 11 °C
